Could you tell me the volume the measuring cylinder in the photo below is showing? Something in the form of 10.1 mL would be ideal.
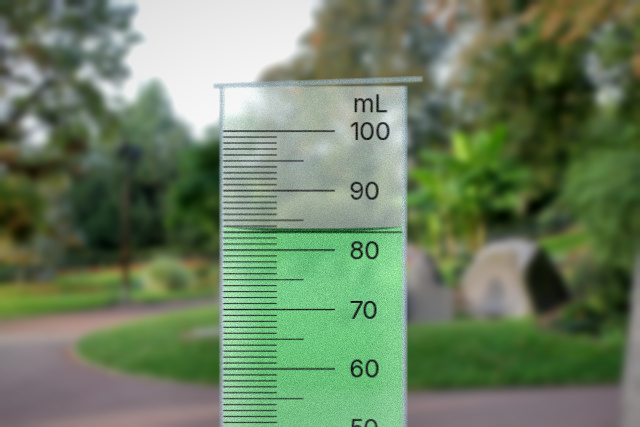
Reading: 83 mL
